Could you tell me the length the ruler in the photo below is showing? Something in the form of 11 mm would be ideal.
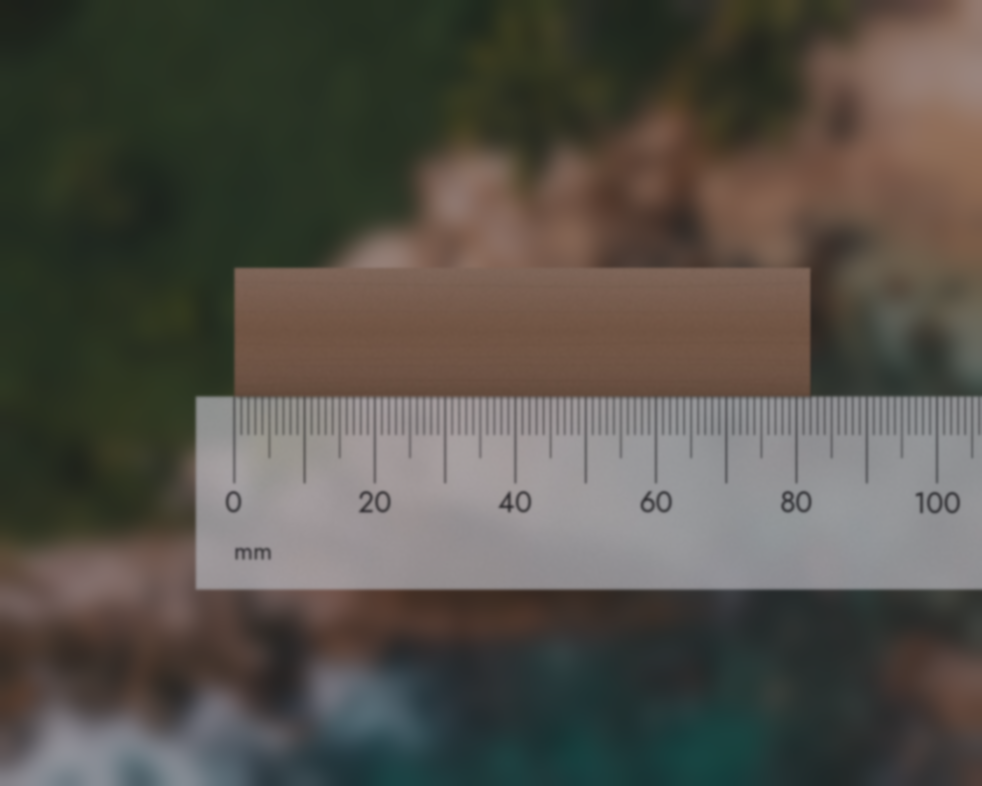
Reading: 82 mm
